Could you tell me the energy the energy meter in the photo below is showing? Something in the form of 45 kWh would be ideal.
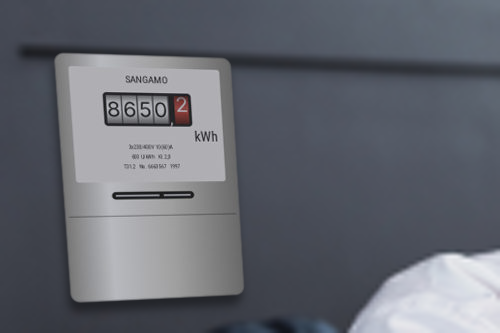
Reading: 8650.2 kWh
